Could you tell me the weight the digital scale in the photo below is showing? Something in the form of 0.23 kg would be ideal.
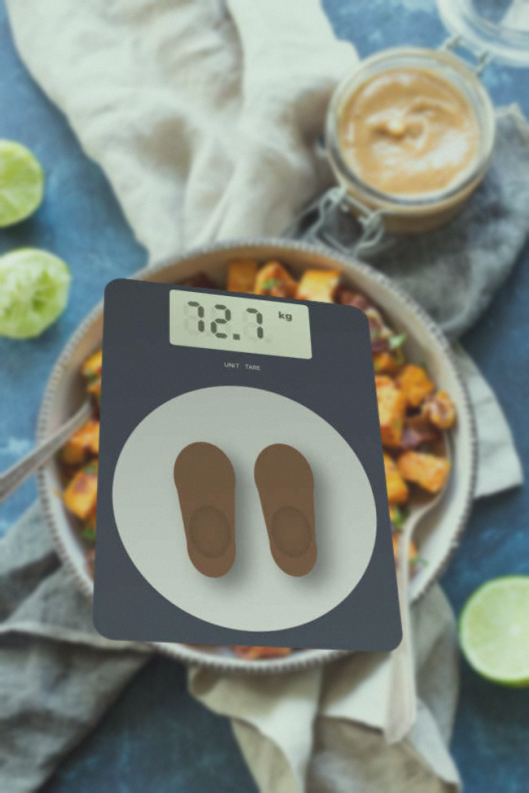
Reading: 72.7 kg
